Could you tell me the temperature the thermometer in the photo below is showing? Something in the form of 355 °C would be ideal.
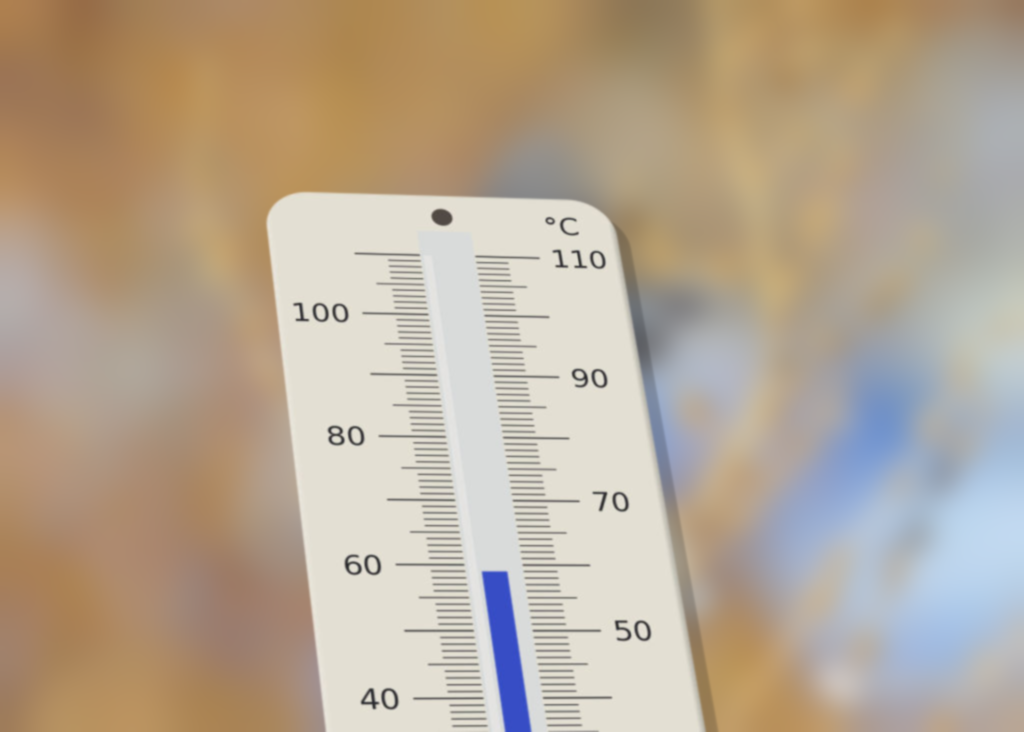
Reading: 59 °C
